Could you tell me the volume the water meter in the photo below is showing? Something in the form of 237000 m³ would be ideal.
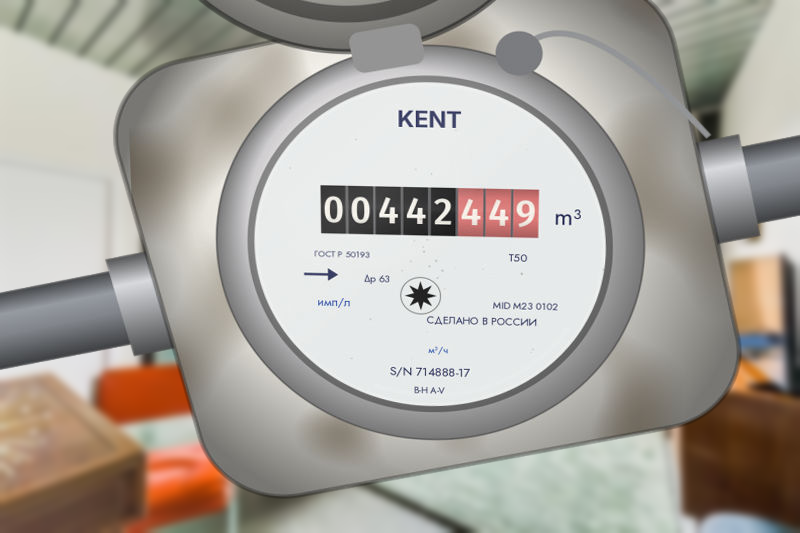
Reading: 442.449 m³
